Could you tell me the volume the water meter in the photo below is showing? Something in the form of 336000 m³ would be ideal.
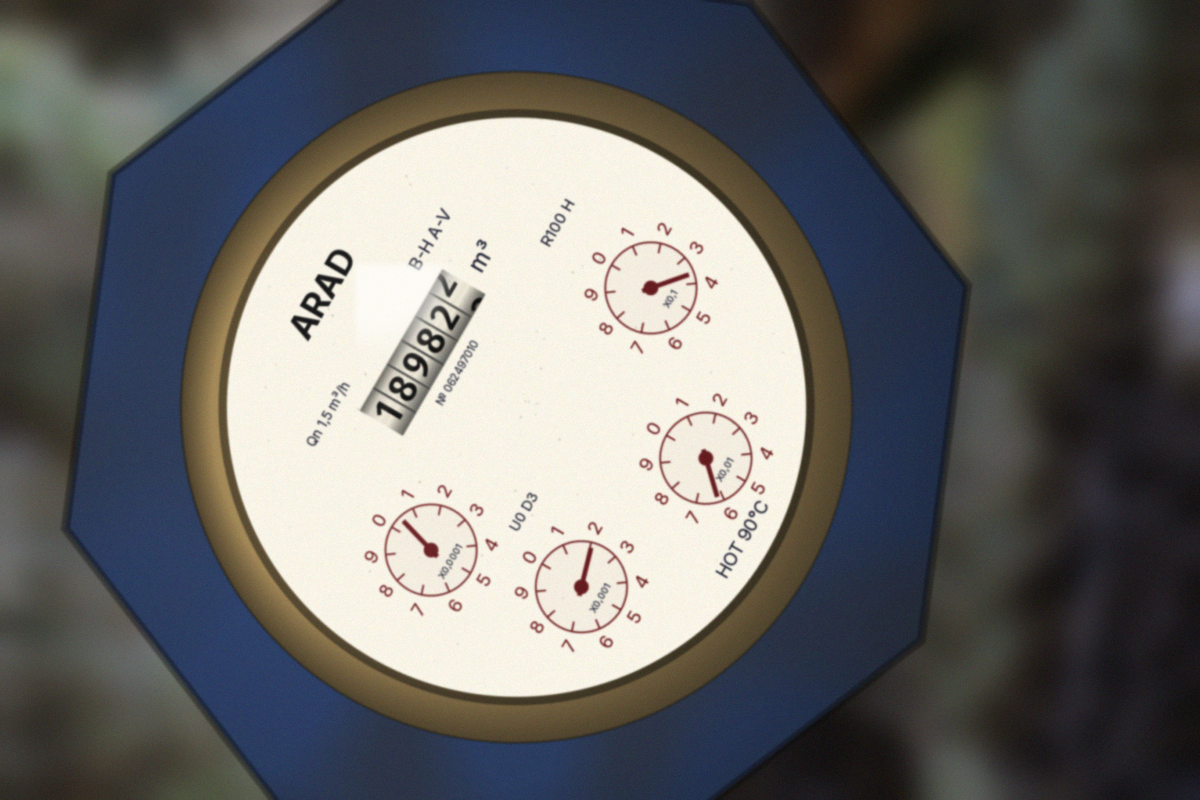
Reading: 189822.3620 m³
